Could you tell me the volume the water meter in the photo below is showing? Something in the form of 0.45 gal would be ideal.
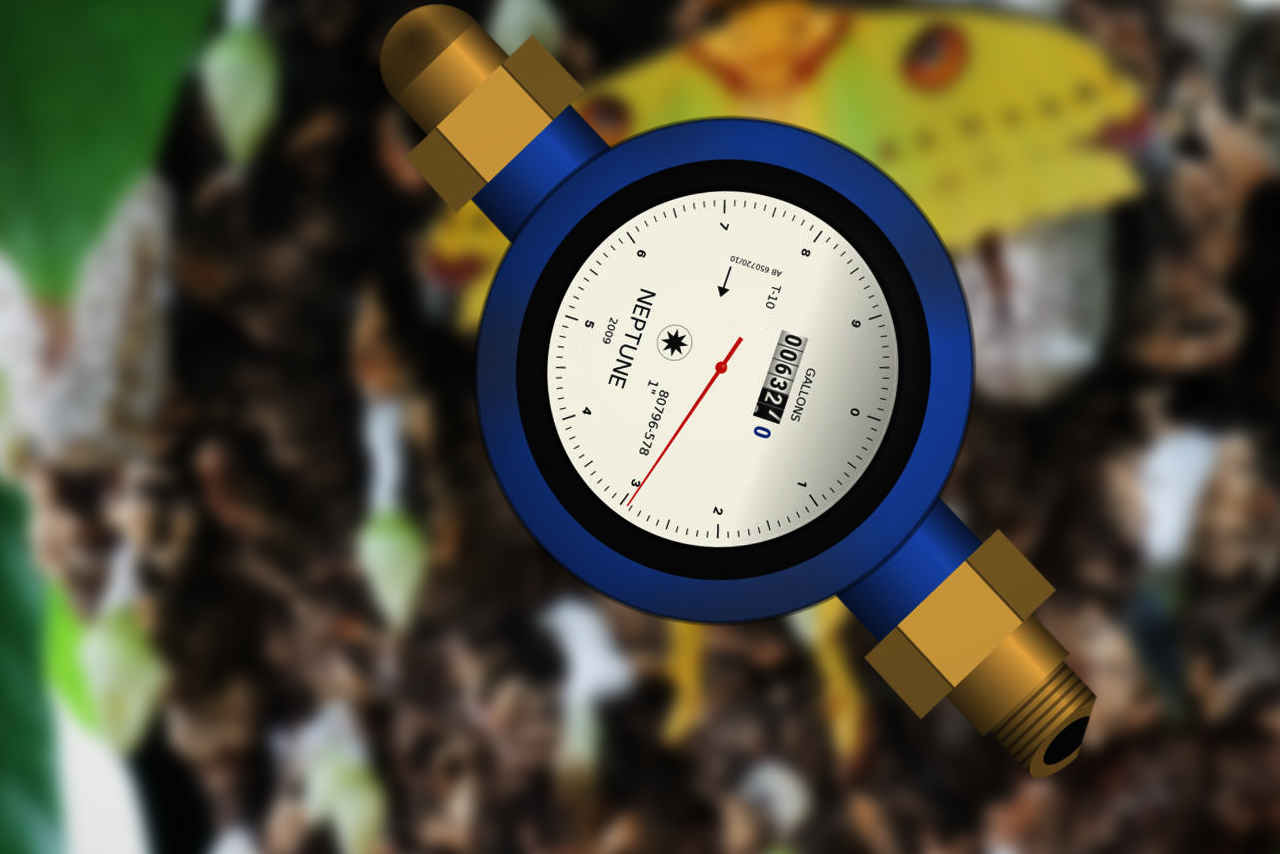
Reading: 63272.9 gal
